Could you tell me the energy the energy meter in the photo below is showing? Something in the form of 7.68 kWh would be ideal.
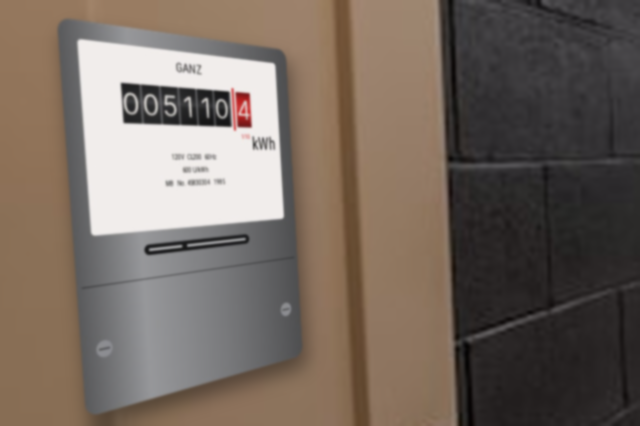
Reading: 5110.4 kWh
